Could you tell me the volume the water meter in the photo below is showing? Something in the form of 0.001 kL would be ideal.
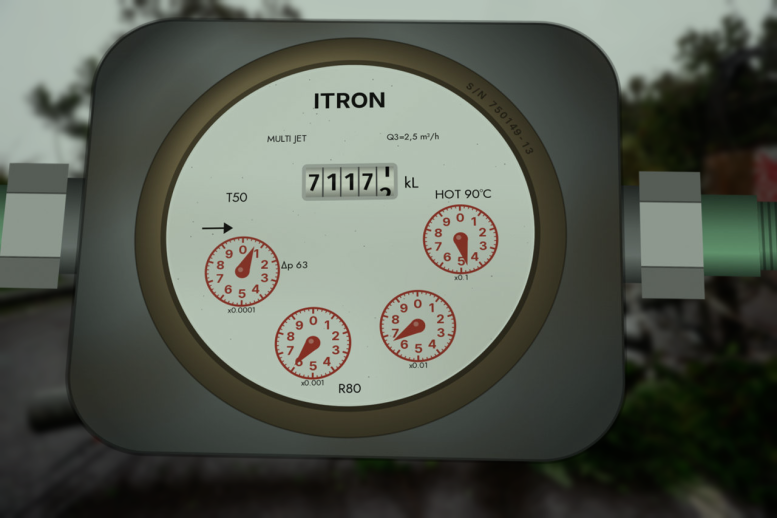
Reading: 71171.4660 kL
